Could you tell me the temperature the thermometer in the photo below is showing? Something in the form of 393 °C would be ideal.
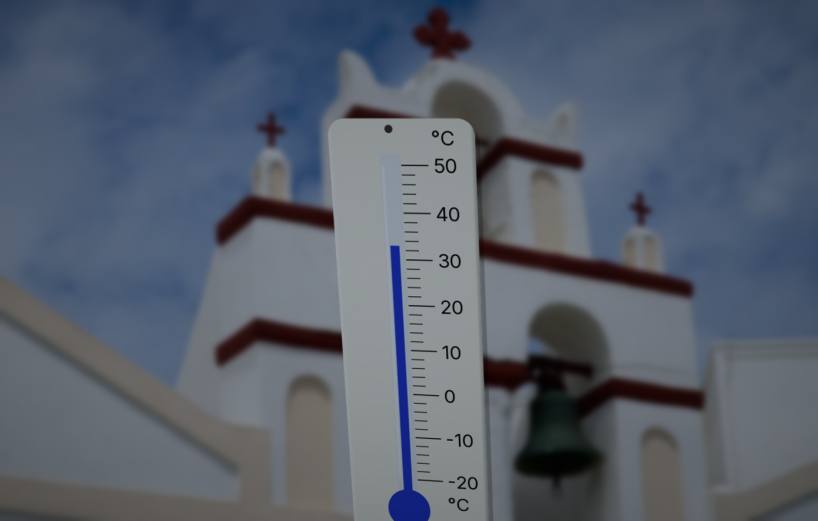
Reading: 33 °C
